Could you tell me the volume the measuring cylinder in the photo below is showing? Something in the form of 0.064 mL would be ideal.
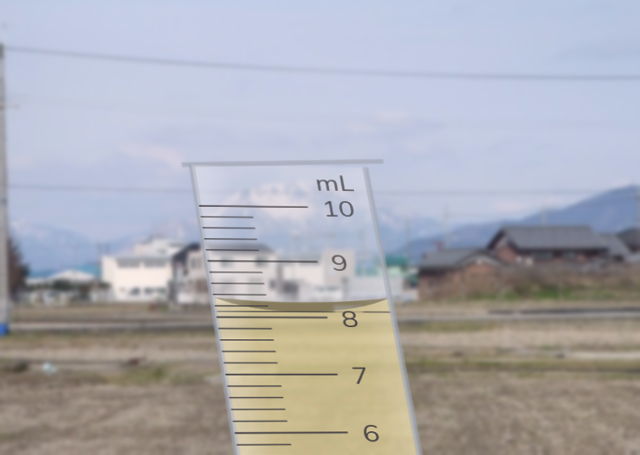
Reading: 8.1 mL
